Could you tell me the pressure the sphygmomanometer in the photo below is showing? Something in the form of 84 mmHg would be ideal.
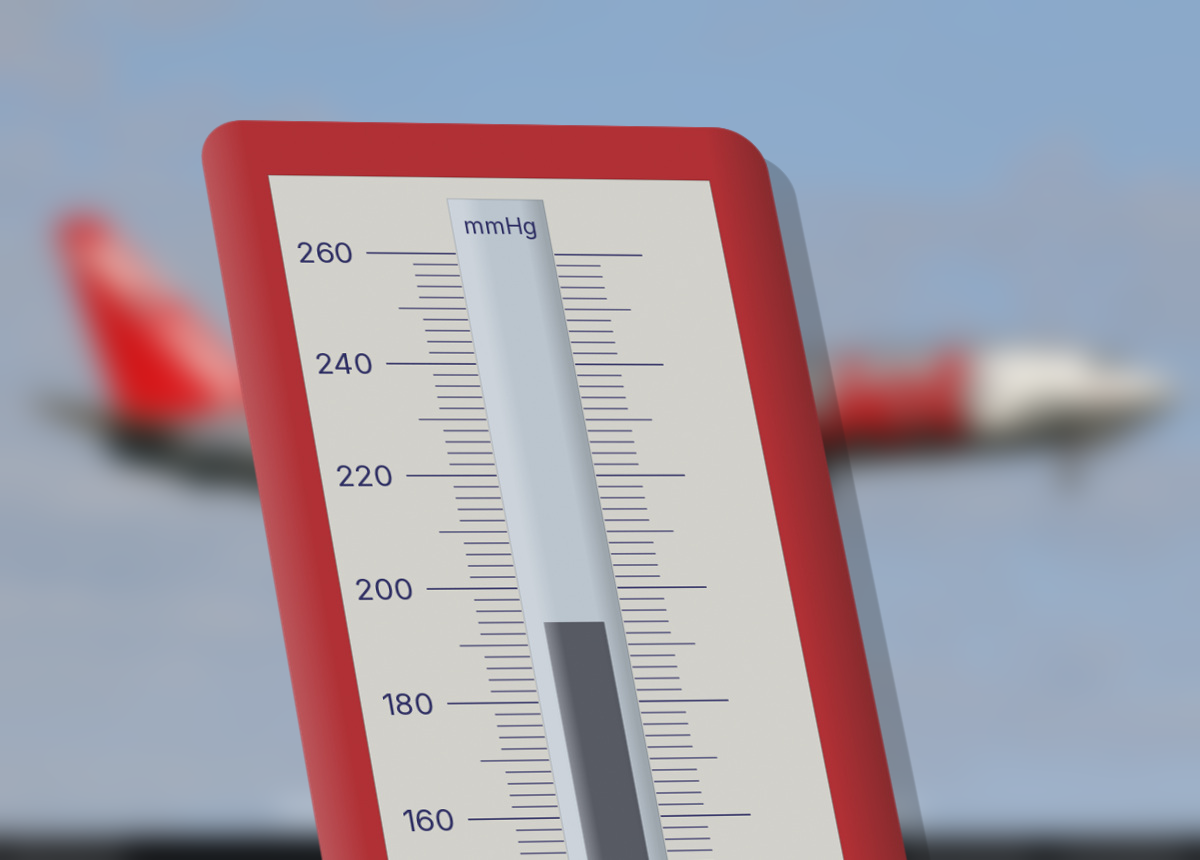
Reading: 194 mmHg
